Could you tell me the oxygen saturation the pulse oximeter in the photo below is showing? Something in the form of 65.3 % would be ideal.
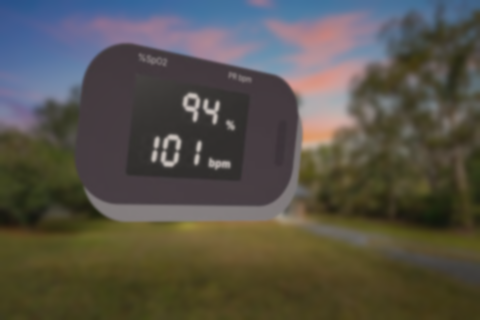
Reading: 94 %
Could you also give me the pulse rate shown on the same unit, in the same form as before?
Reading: 101 bpm
